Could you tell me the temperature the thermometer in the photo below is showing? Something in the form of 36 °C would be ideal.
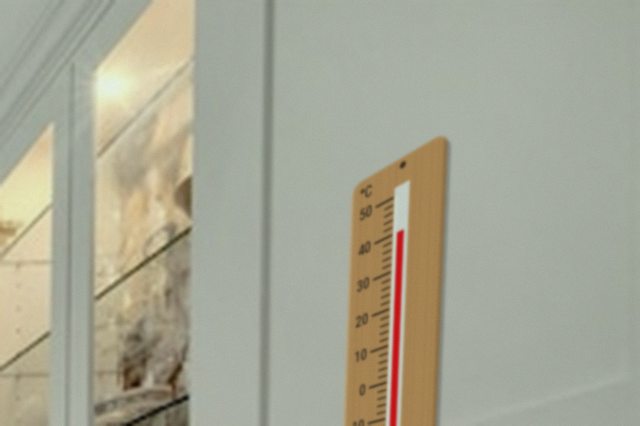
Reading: 40 °C
